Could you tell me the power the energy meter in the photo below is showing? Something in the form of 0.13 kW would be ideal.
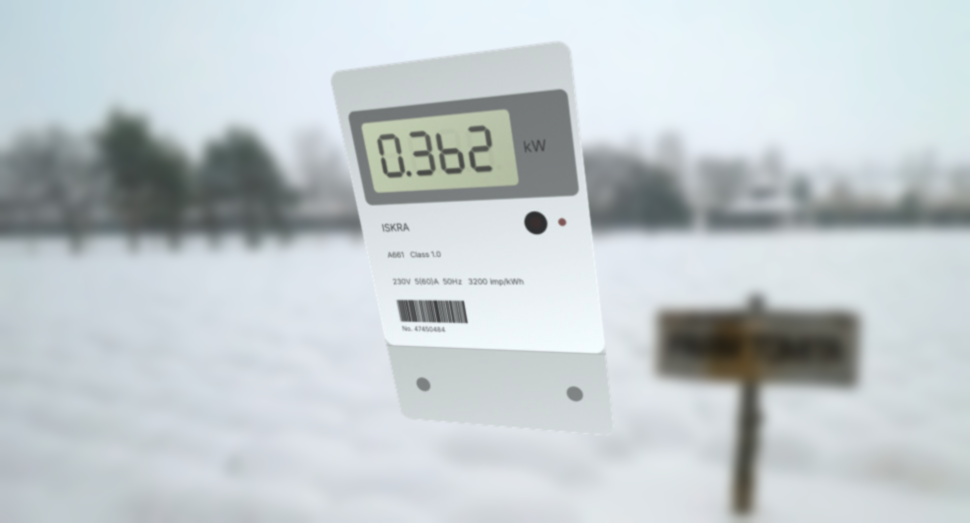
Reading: 0.362 kW
